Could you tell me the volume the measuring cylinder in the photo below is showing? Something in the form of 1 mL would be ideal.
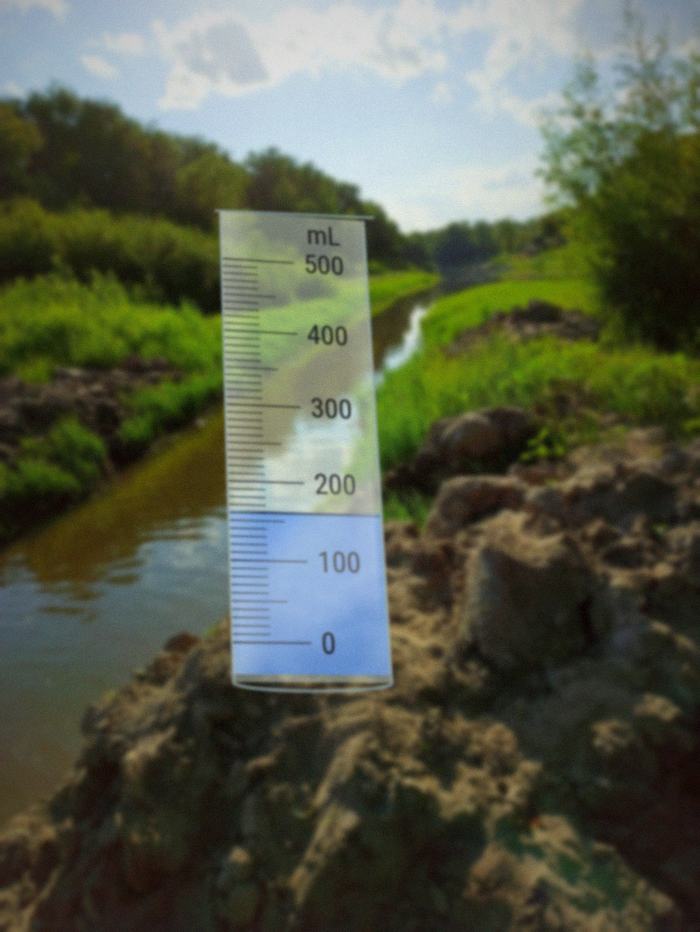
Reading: 160 mL
